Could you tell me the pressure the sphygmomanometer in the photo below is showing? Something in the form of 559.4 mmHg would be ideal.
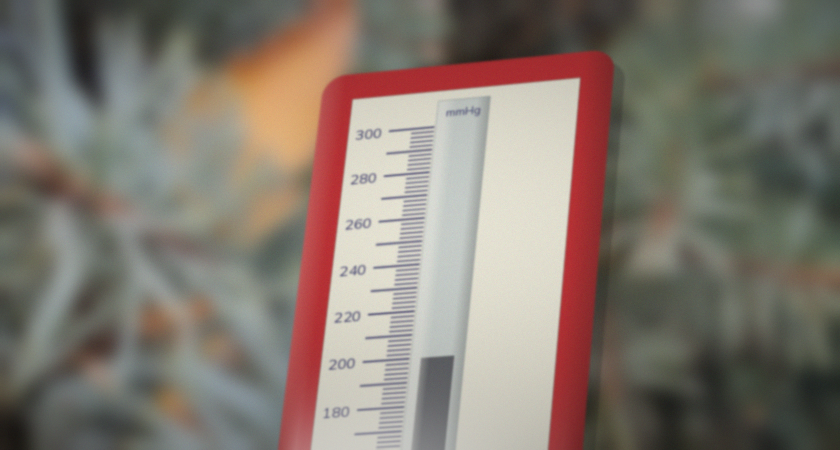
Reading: 200 mmHg
